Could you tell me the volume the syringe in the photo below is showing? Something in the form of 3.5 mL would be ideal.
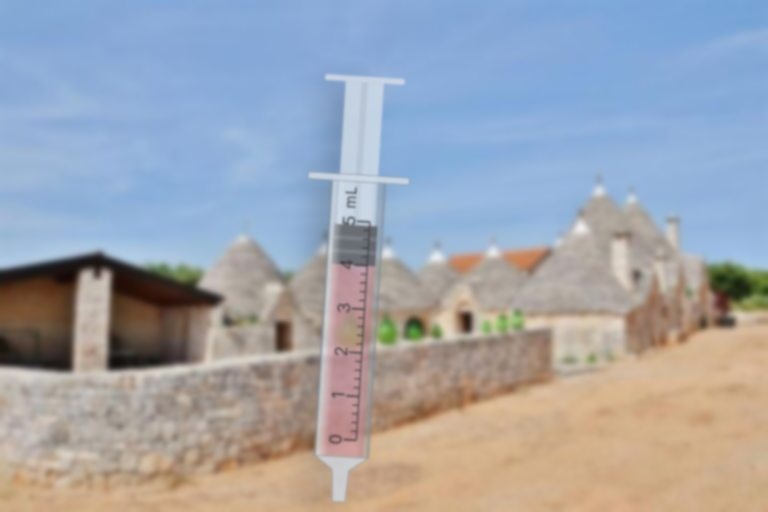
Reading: 4 mL
